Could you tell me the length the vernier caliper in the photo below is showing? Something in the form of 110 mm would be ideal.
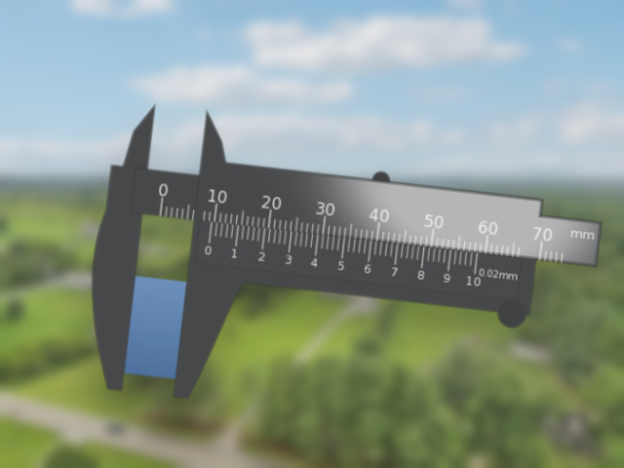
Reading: 9.5 mm
